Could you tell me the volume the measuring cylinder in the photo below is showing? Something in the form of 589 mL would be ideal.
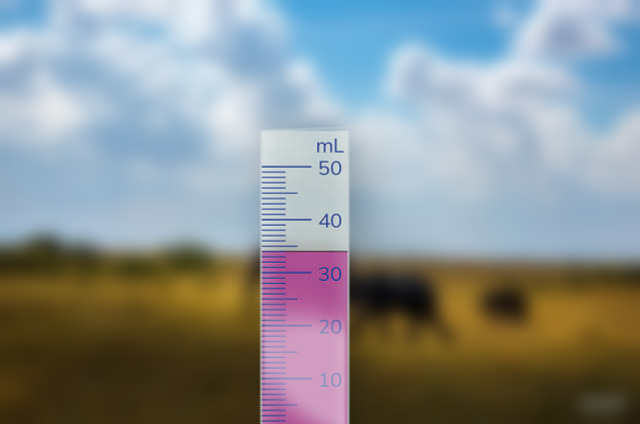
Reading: 34 mL
